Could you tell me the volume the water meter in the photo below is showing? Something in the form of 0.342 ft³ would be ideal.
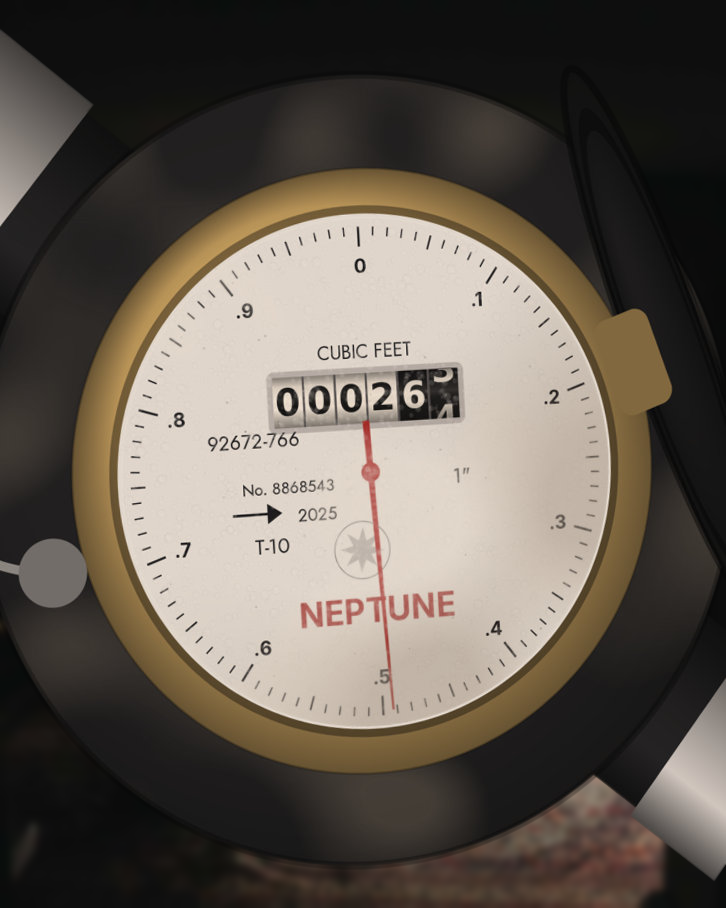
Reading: 263.49 ft³
